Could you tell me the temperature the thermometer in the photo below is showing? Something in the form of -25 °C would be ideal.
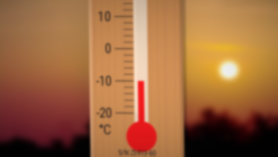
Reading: -10 °C
